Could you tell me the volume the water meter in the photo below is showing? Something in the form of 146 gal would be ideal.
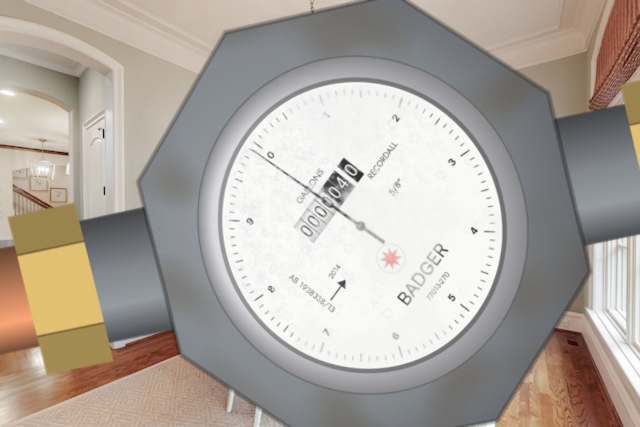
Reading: 39.9 gal
